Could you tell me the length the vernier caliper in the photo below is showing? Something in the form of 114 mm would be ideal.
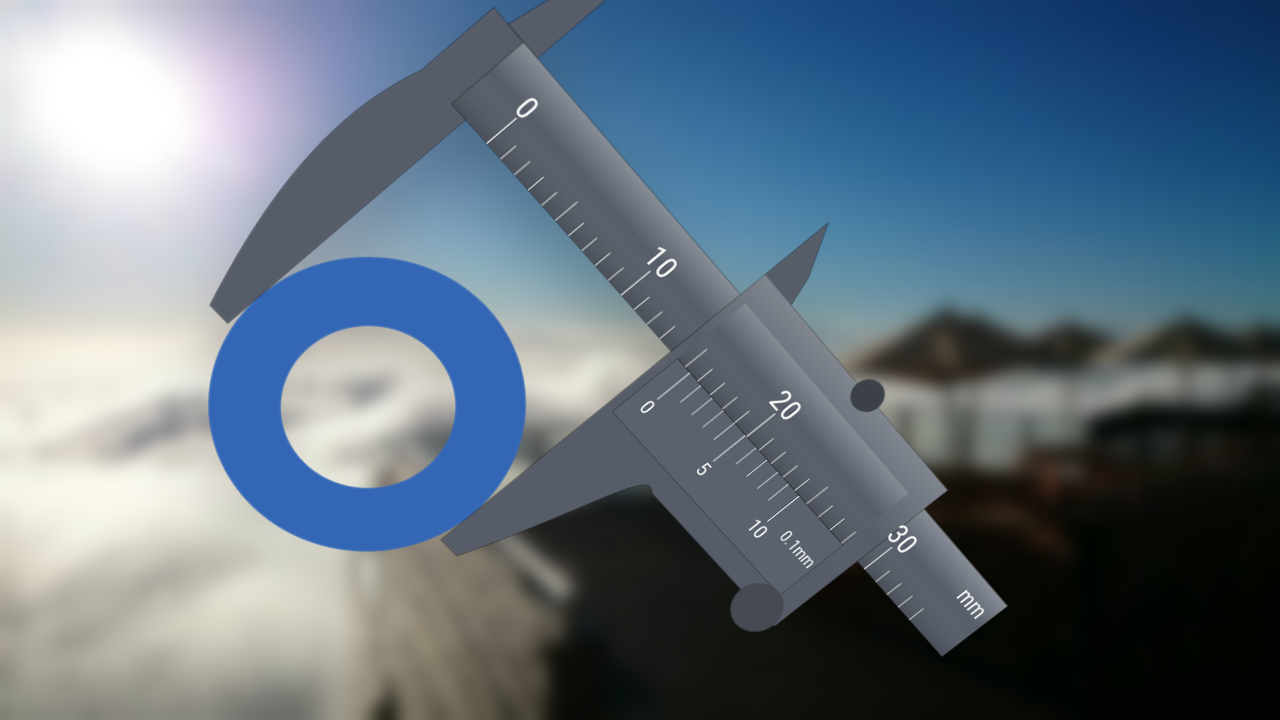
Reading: 15.4 mm
